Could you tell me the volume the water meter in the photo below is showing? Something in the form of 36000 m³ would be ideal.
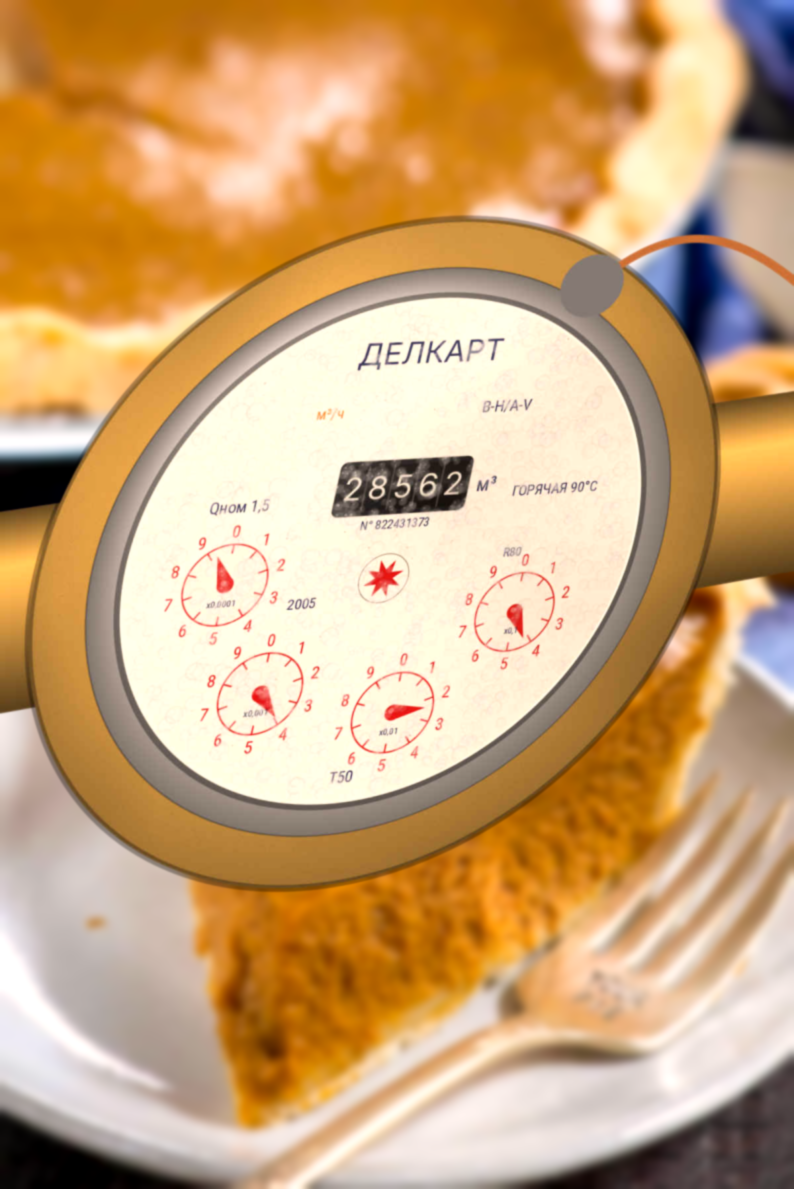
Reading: 28562.4239 m³
